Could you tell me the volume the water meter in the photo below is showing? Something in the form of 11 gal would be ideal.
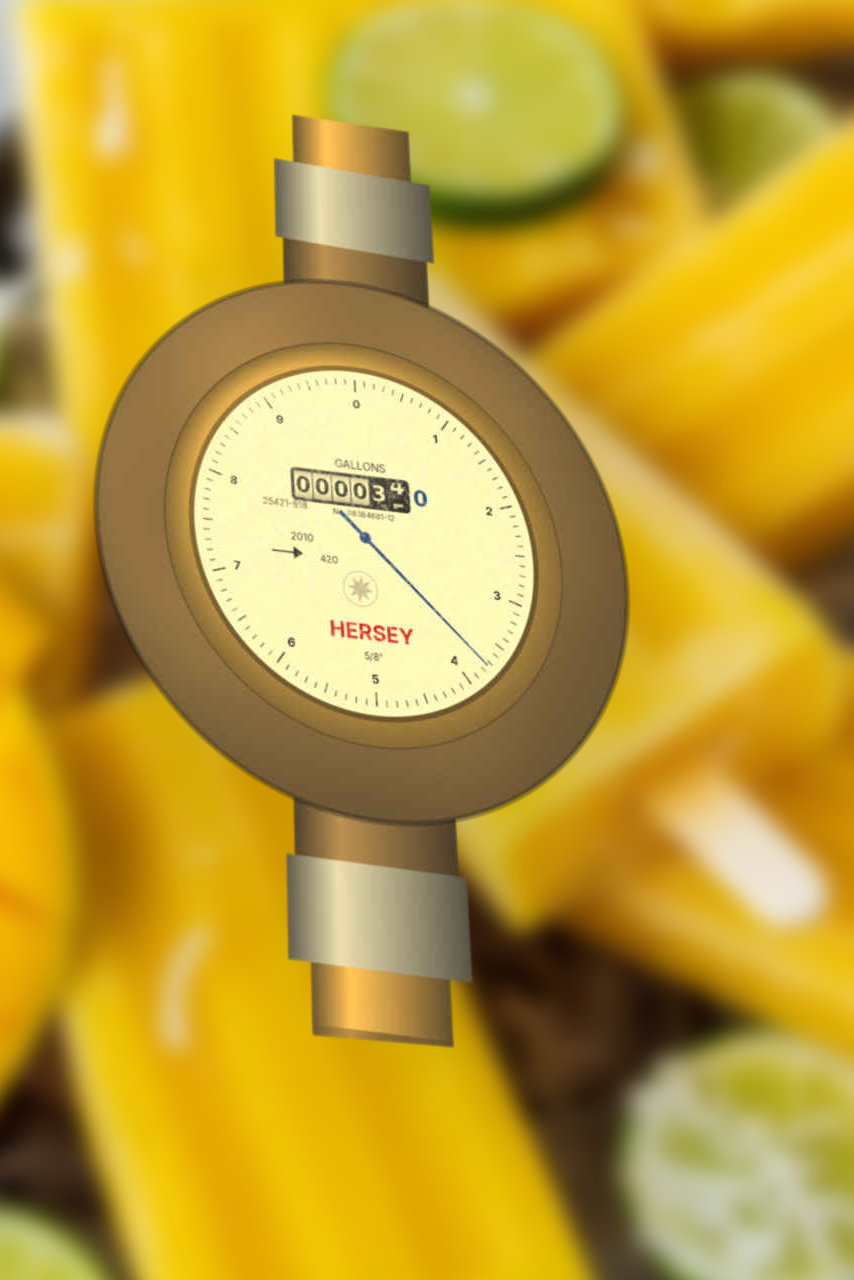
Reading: 343.7 gal
